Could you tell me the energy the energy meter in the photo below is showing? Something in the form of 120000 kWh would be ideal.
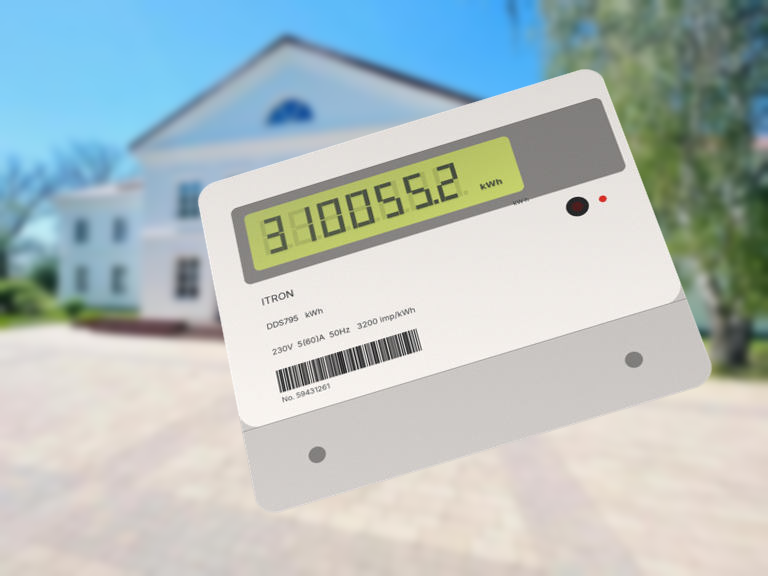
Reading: 310055.2 kWh
